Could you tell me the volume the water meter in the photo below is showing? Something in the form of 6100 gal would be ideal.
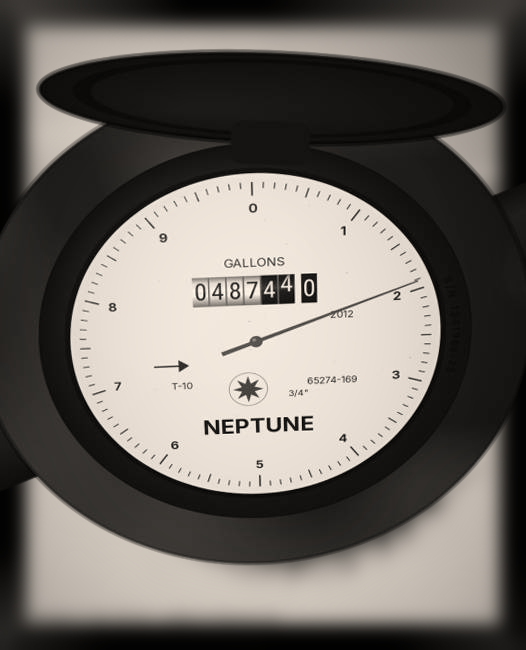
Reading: 487441.9 gal
